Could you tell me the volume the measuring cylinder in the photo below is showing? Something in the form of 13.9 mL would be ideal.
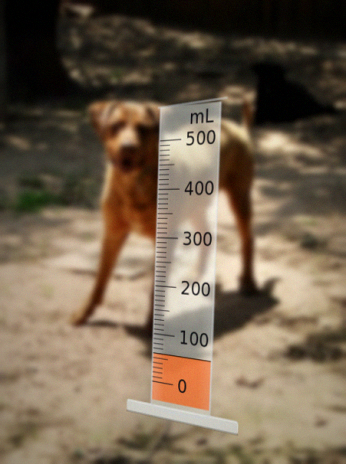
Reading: 60 mL
